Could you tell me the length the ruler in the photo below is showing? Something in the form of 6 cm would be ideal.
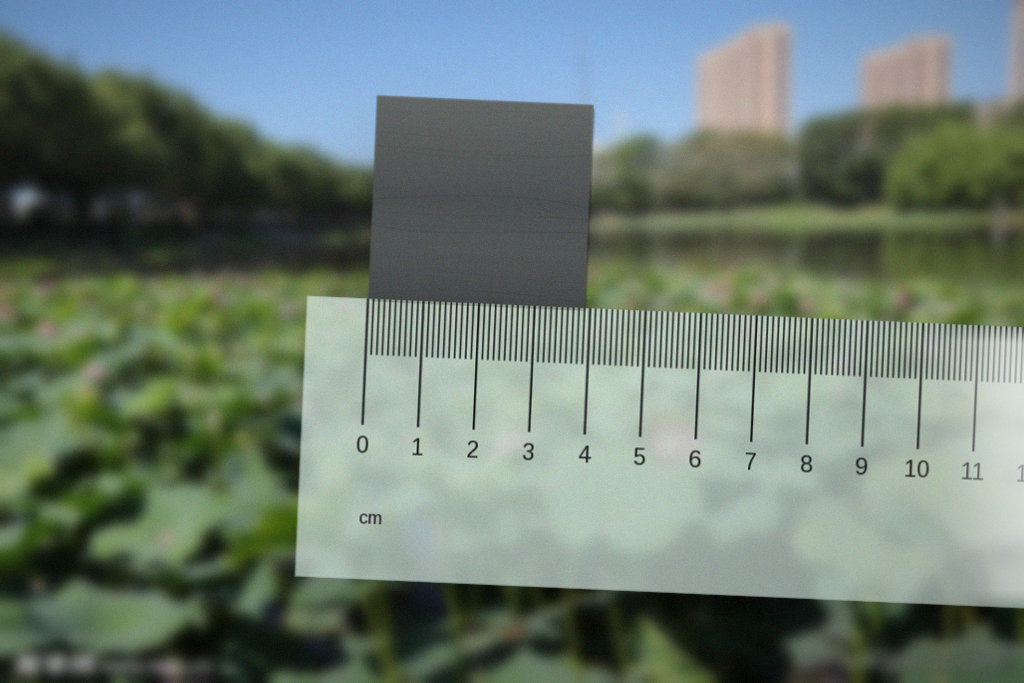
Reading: 3.9 cm
